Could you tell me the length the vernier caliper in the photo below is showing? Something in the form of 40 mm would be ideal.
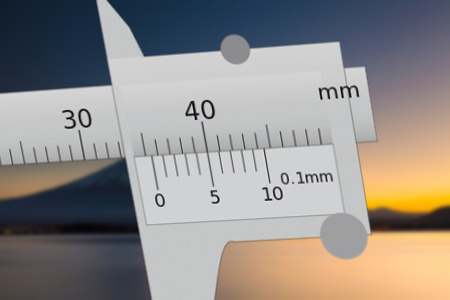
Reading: 35.5 mm
